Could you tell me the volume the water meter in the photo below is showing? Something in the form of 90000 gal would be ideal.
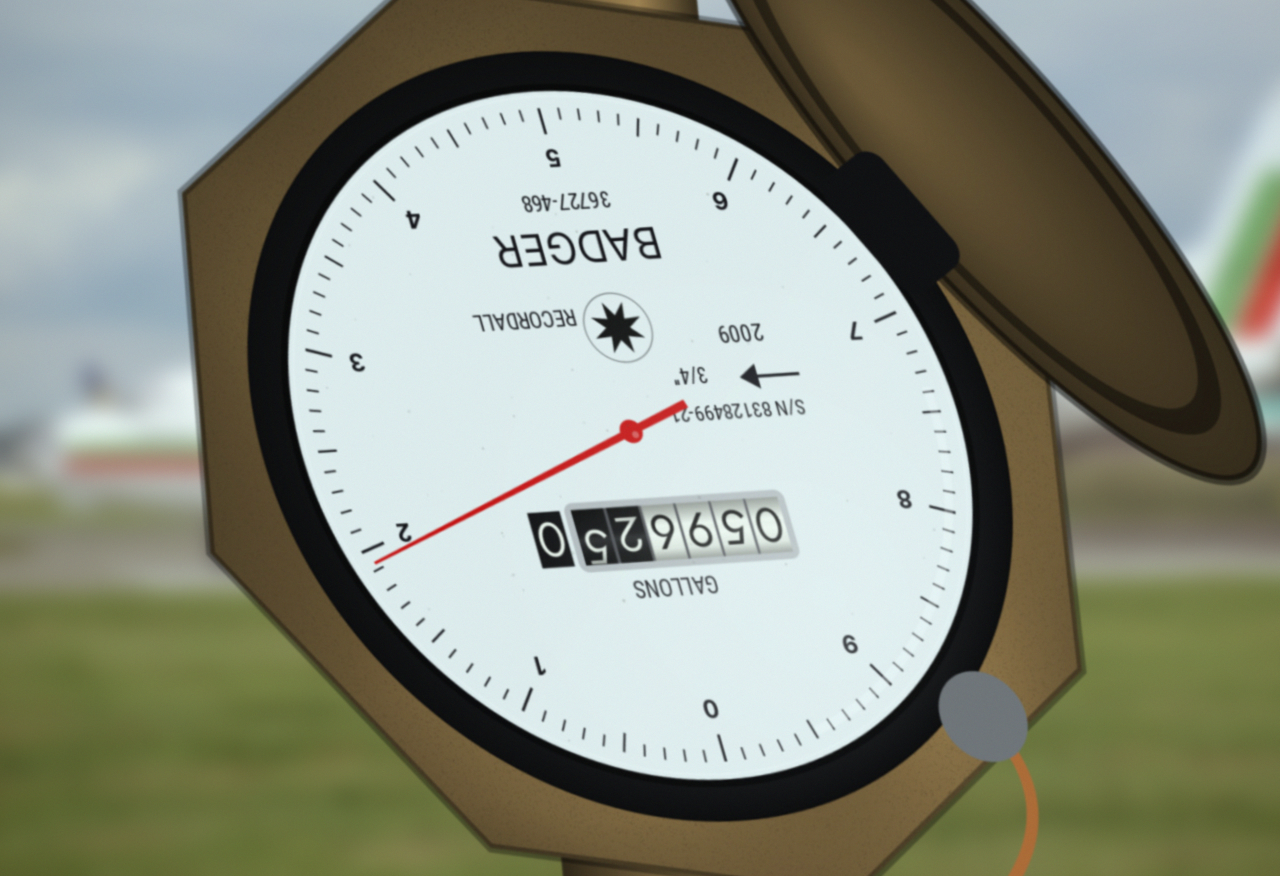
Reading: 596251.9 gal
